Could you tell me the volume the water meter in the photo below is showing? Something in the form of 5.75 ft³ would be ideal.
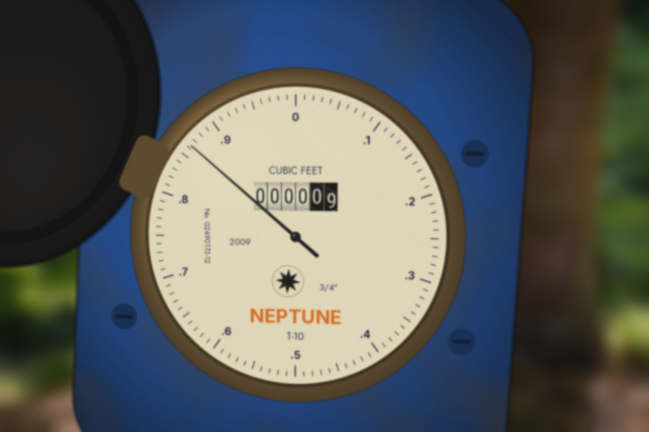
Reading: 8.86 ft³
